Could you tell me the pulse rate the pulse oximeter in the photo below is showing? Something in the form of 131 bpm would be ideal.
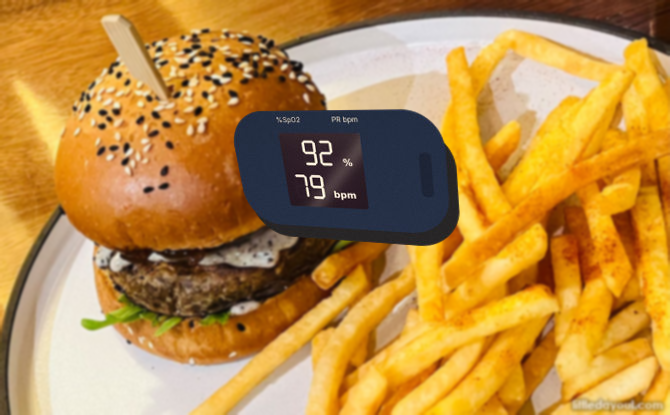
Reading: 79 bpm
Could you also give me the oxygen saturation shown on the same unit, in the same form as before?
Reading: 92 %
